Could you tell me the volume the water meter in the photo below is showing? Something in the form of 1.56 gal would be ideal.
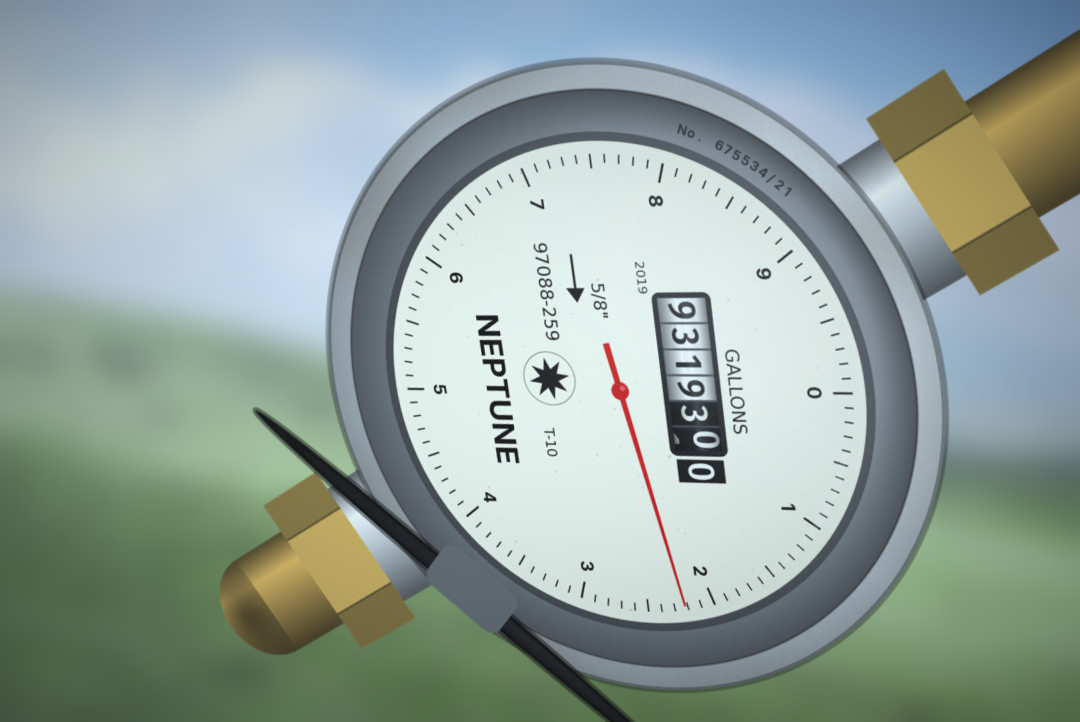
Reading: 9319302.2 gal
